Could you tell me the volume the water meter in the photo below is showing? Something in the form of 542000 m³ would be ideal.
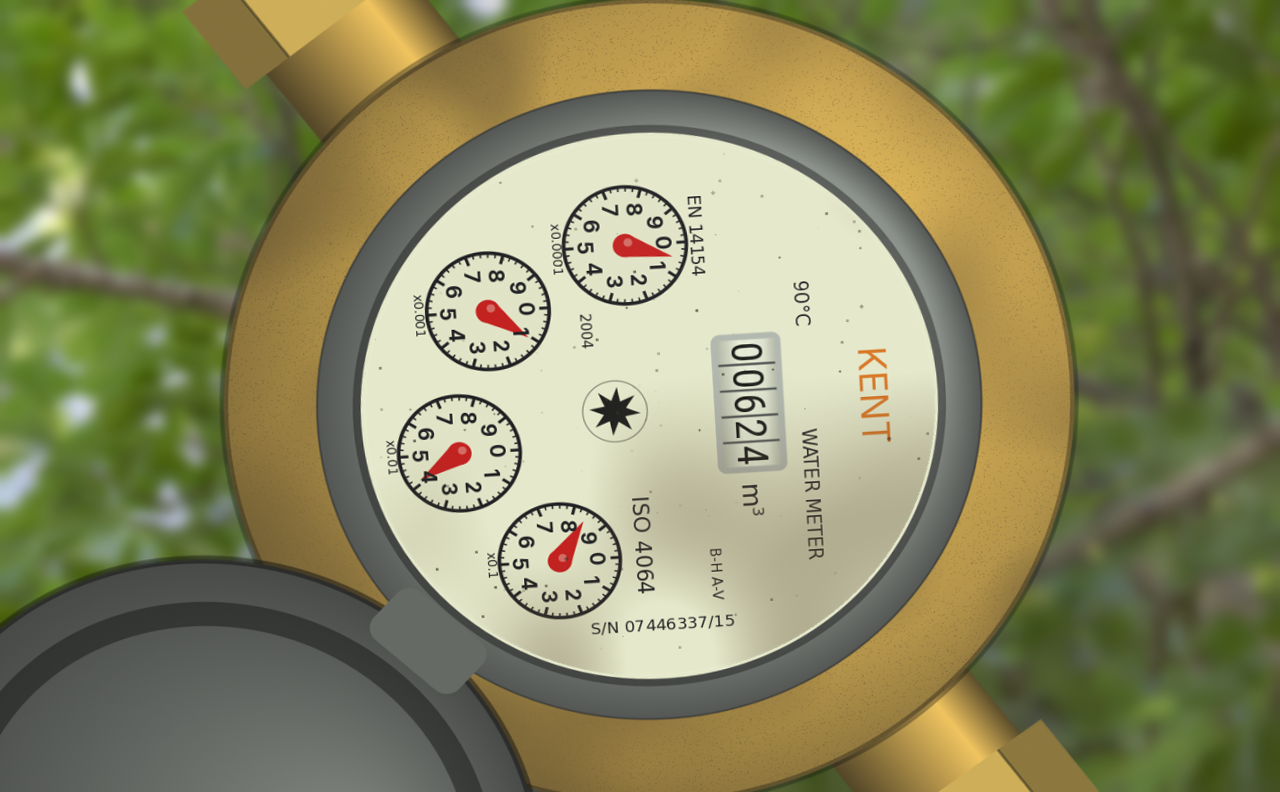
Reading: 624.8410 m³
